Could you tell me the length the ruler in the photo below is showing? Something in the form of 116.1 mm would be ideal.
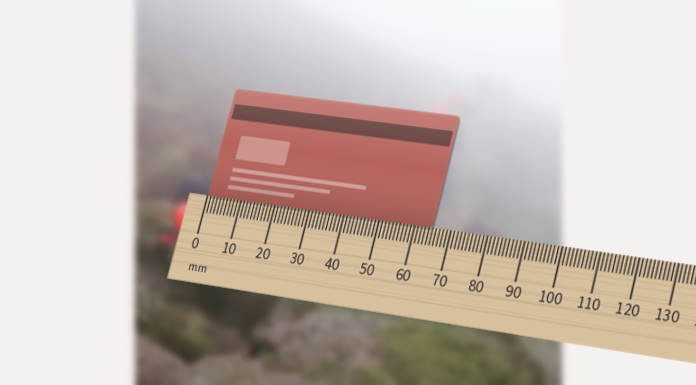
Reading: 65 mm
